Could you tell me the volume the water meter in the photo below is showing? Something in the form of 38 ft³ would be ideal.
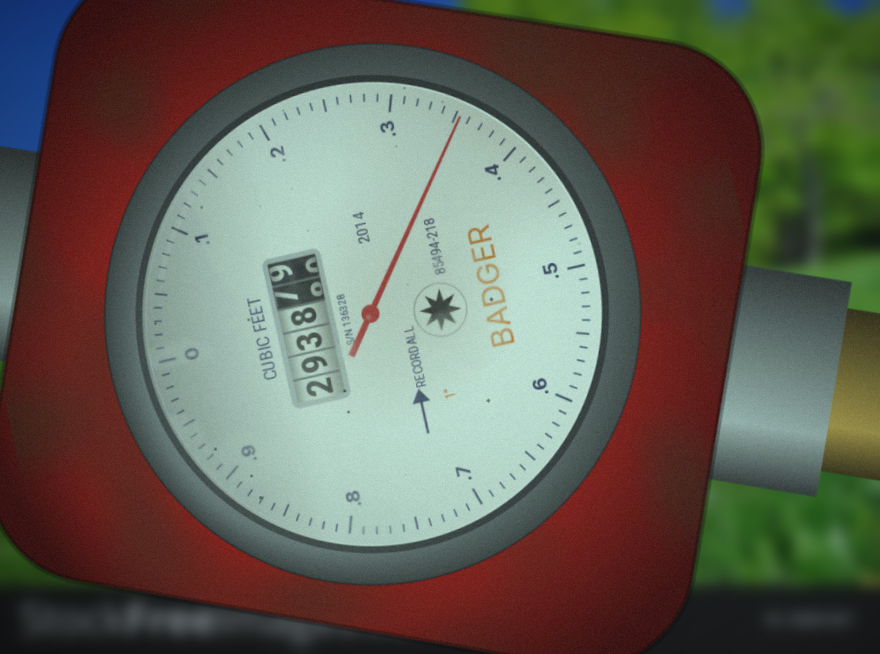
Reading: 293879.35 ft³
